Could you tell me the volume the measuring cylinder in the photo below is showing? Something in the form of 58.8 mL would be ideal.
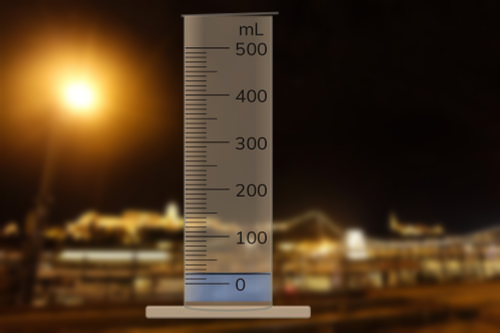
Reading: 20 mL
